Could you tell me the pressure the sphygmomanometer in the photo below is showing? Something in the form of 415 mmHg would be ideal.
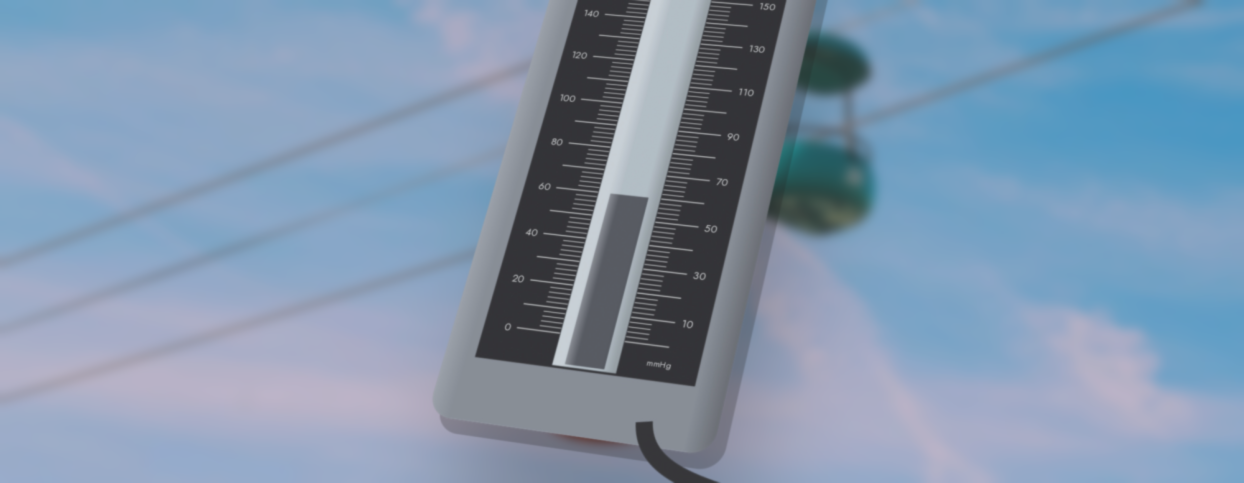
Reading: 60 mmHg
